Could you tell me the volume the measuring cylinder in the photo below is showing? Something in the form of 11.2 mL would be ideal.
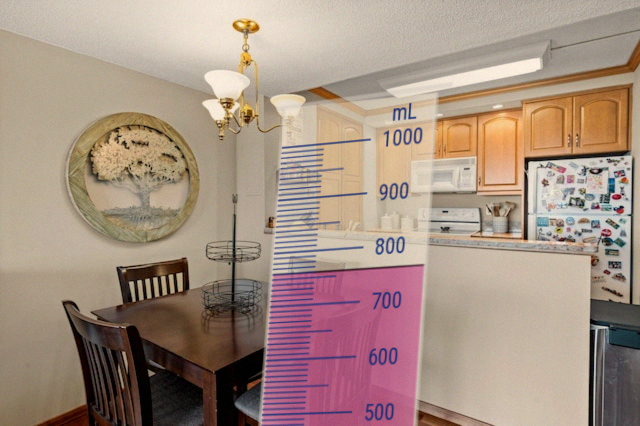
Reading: 760 mL
